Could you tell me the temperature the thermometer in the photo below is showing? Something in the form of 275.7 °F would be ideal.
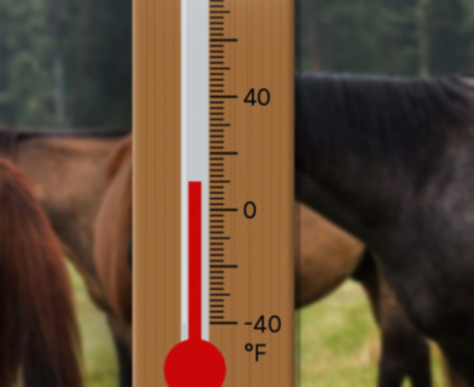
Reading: 10 °F
